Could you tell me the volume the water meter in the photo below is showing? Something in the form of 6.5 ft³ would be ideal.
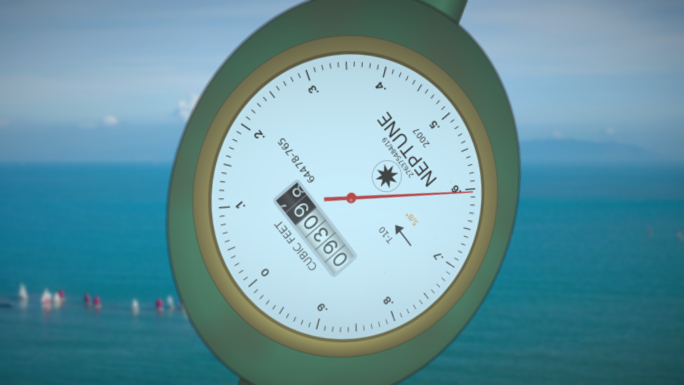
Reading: 93097.60 ft³
